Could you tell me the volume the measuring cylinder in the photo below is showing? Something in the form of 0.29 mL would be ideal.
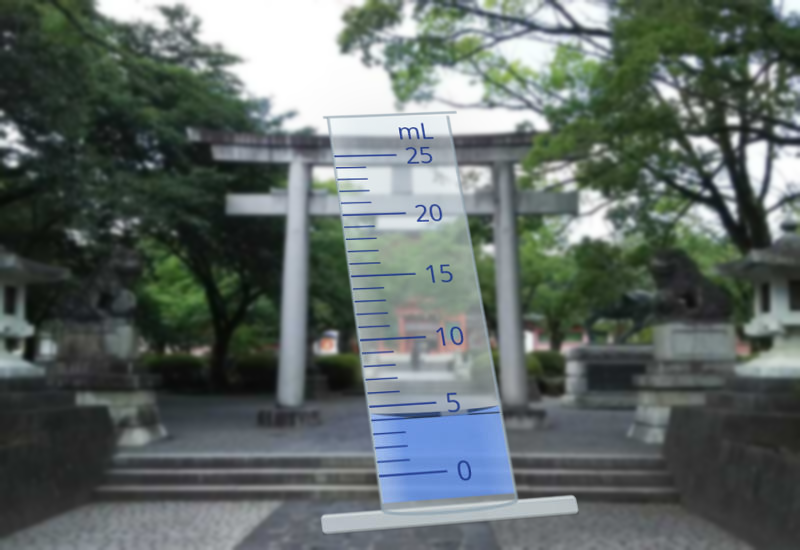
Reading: 4 mL
